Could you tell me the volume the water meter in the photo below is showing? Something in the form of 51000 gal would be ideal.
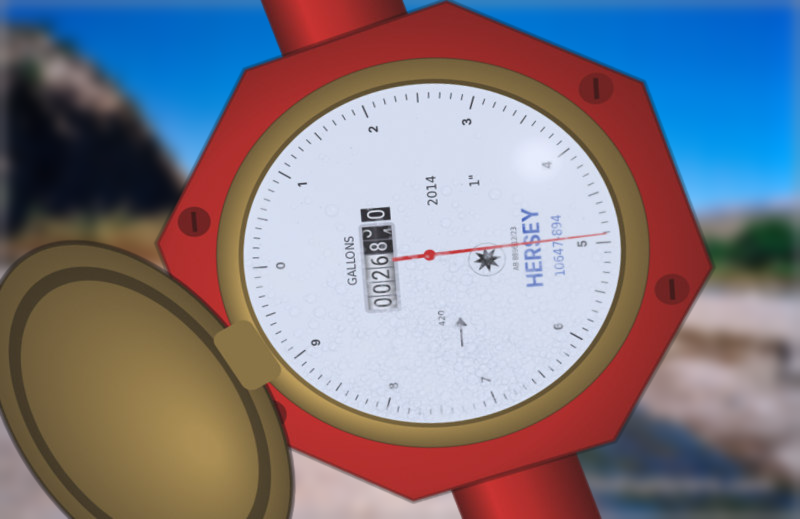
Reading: 26834.9 gal
